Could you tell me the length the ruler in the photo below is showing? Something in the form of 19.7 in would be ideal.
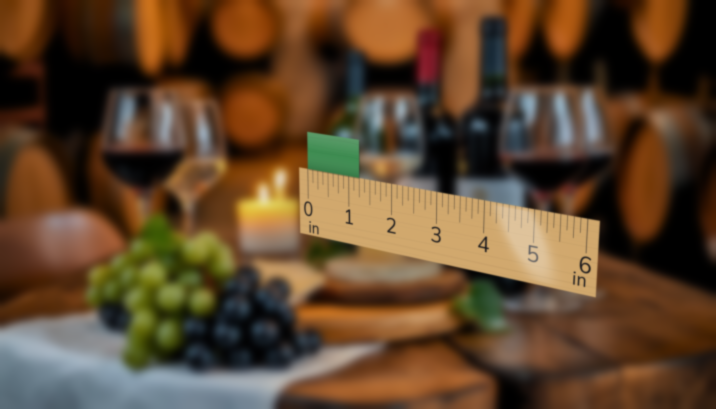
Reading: 1.25 in
